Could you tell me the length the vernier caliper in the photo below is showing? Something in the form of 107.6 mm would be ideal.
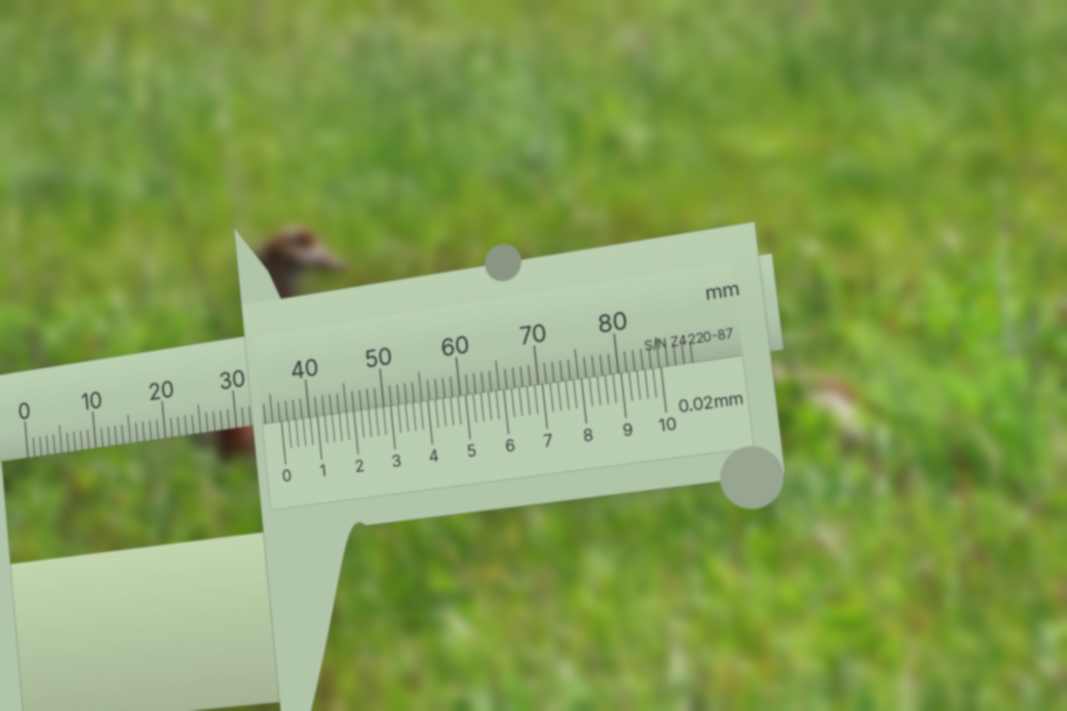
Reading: 36.2 mm
